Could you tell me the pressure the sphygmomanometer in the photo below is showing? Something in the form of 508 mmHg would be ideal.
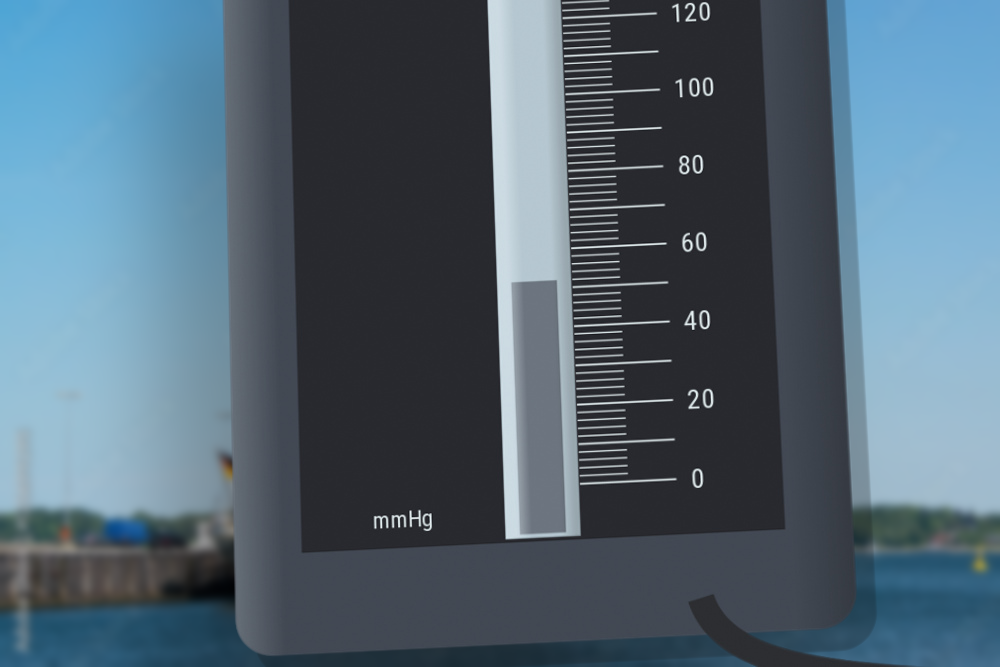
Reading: 52 mmHg
